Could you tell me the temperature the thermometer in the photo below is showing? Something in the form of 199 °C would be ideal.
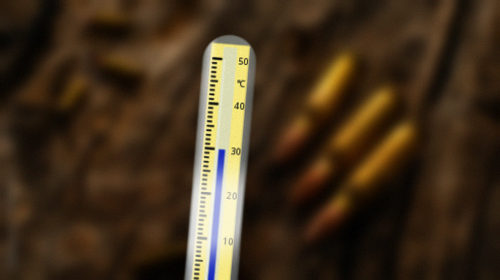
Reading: 30 °C
